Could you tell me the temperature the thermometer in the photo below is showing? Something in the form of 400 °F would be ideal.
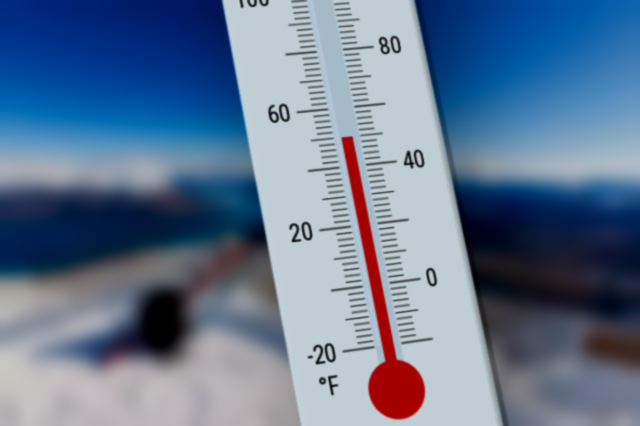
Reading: 50 °F
